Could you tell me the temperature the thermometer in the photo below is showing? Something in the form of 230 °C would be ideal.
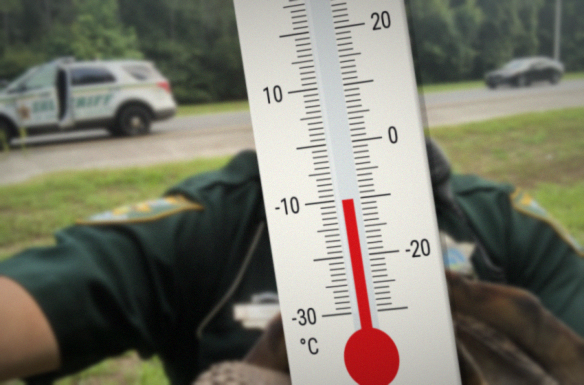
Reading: -10 °C
